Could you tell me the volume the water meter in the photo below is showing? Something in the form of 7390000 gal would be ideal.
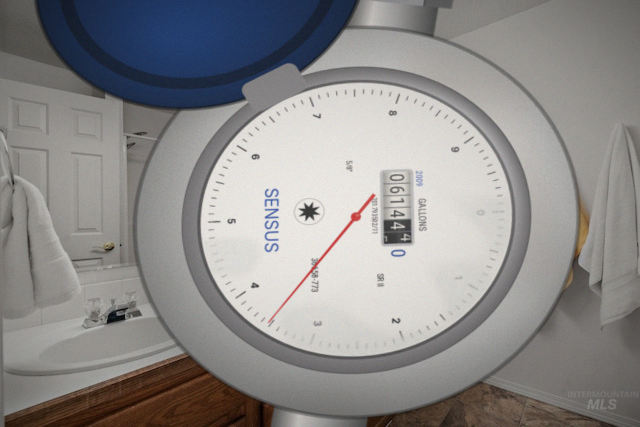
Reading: 614443.5 gal
